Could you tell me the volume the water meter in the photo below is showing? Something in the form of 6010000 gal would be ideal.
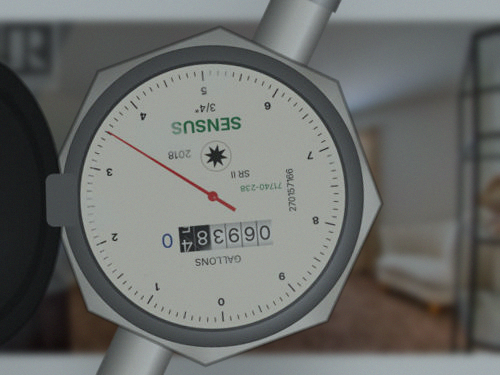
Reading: 693843.5 gal
